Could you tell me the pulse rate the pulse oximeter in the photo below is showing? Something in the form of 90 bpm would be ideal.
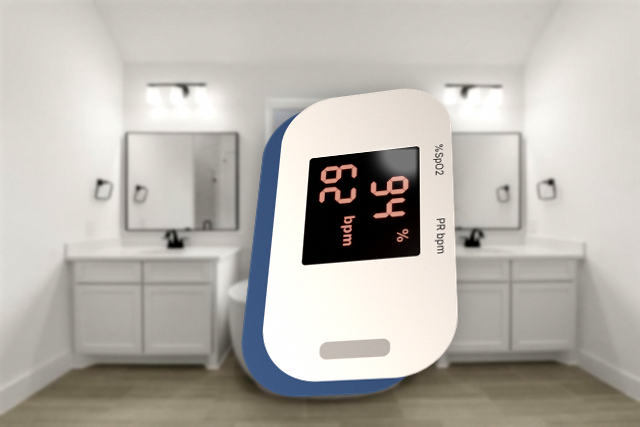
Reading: 62 bpm
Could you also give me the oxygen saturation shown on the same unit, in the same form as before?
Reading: 94 %
